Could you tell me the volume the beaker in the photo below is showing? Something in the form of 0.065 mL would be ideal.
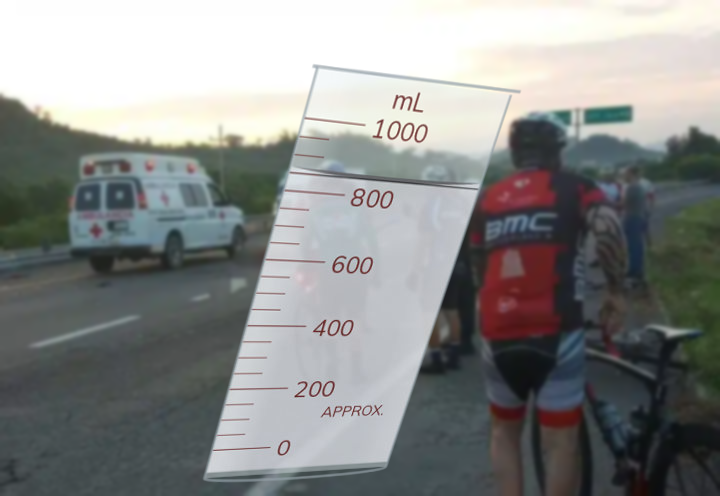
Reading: 850 mL
